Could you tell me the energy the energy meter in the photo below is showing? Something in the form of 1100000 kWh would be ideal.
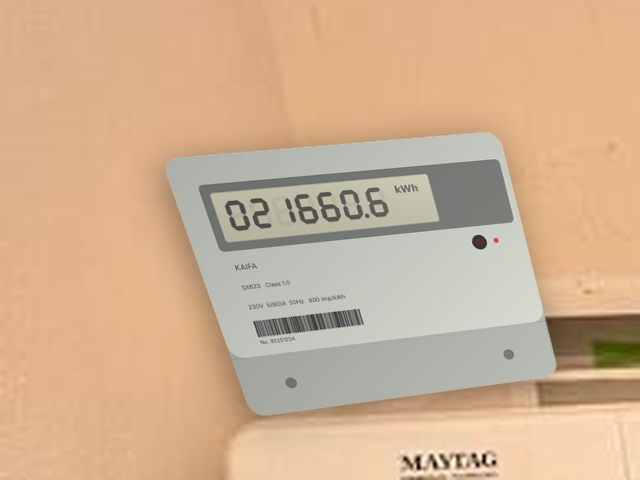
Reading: 21660.6 kWh
